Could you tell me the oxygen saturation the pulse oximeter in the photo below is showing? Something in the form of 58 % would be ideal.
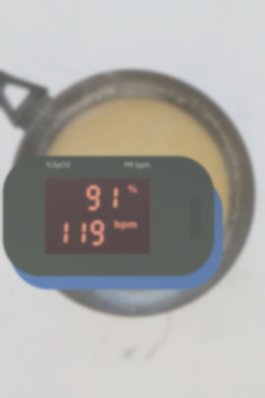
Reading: 91 %
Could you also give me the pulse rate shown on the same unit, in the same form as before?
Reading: 119 bpm
